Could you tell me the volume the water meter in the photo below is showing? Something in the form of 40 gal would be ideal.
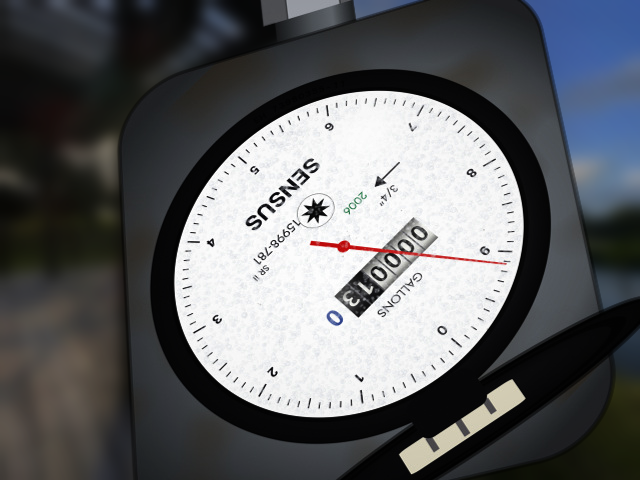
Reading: 129.1 gal
